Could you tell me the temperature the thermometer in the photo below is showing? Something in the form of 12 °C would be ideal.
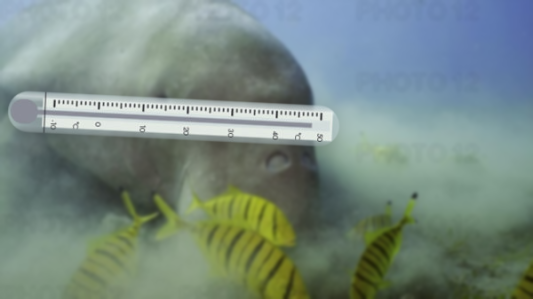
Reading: 48 °C
